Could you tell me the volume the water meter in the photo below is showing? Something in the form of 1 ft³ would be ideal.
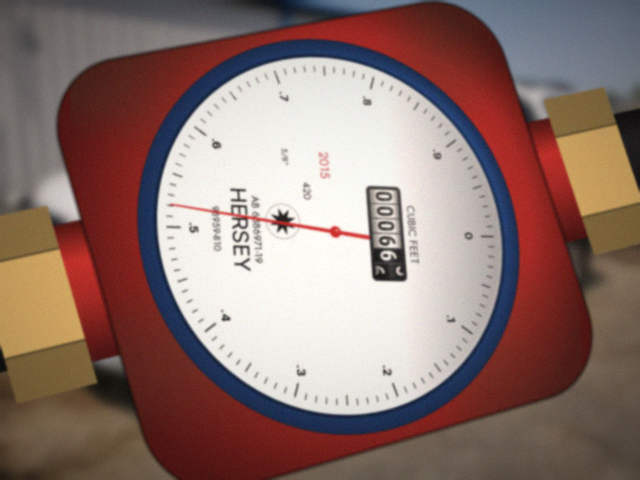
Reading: 665.52 ft³
